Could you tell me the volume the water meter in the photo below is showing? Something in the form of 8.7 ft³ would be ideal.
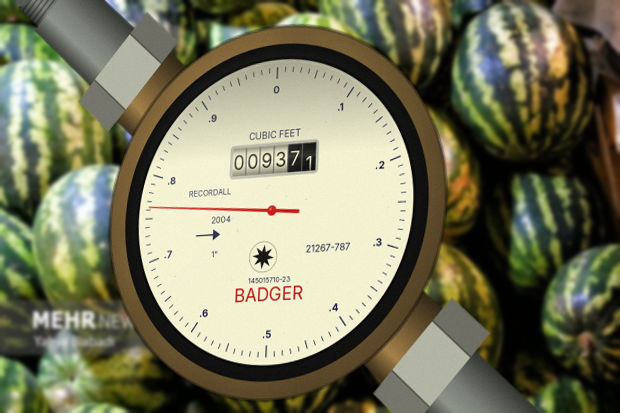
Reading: 9370.76 ft³
